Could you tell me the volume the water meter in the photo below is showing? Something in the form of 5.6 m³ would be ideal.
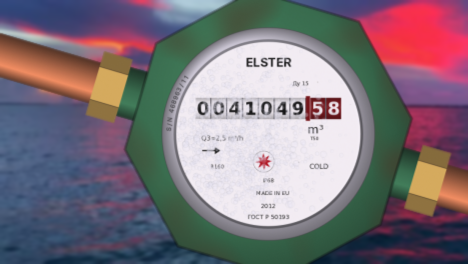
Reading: 41049.58 m³
